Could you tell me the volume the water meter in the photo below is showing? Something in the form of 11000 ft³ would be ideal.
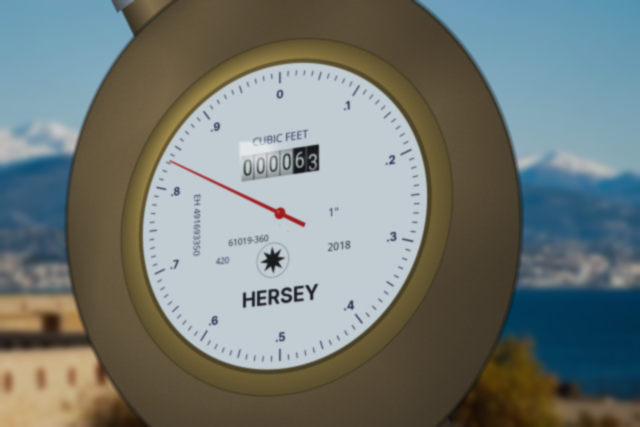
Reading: 62.83 ft³
